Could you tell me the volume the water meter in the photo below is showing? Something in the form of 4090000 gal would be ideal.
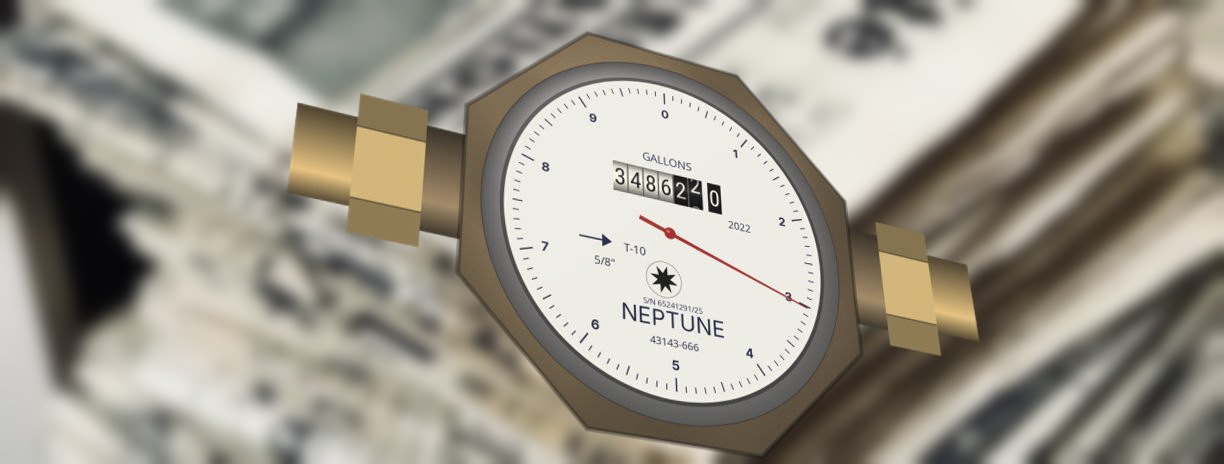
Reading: 3486223.0 gal
